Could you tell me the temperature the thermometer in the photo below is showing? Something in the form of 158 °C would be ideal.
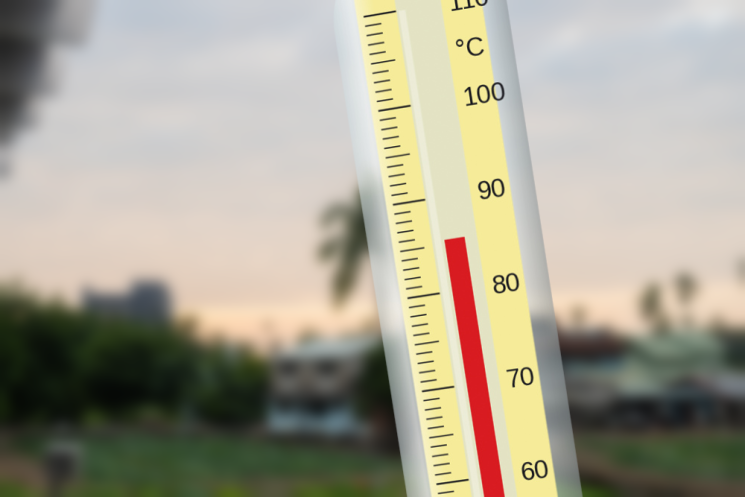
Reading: 85.5 °C
